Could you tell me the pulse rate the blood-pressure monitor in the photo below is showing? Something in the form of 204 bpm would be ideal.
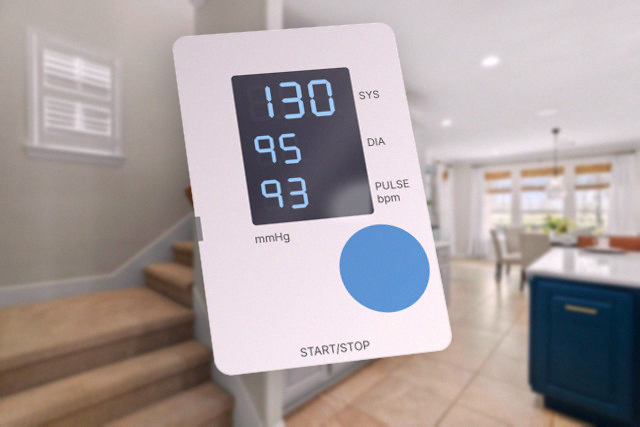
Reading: 93 bpm
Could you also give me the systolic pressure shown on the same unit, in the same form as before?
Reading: 130 mmHg
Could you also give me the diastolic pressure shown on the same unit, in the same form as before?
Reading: 95 mmHg
